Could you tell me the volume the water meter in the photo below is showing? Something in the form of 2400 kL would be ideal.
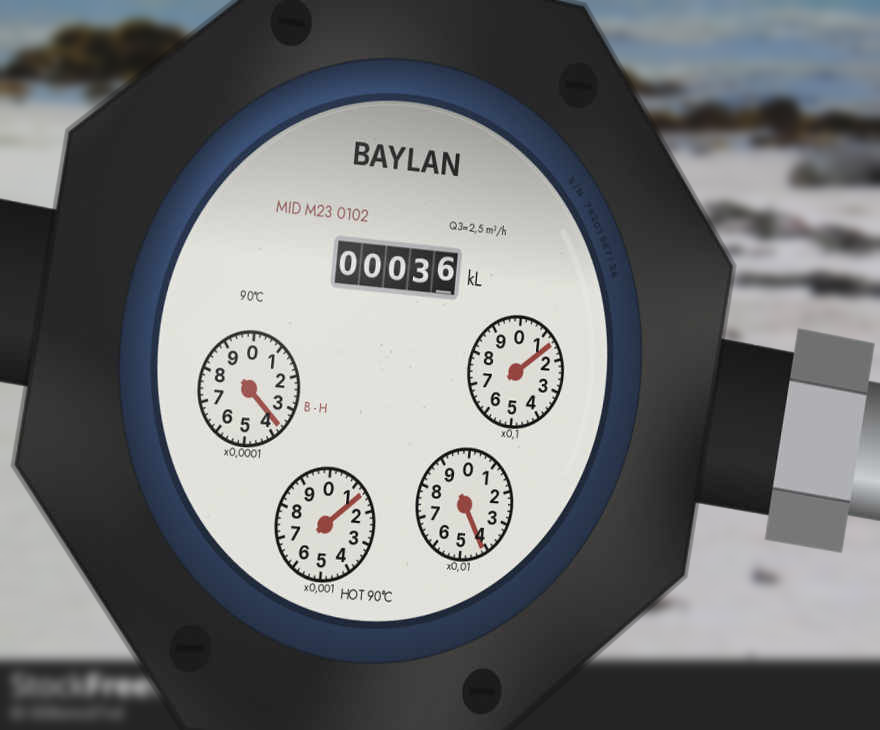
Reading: 36.1413 kL
